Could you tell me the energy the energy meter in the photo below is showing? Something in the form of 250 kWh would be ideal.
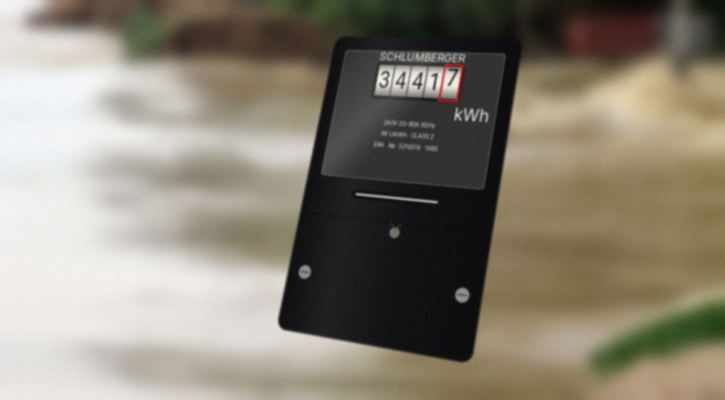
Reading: 3441.7 kWh
